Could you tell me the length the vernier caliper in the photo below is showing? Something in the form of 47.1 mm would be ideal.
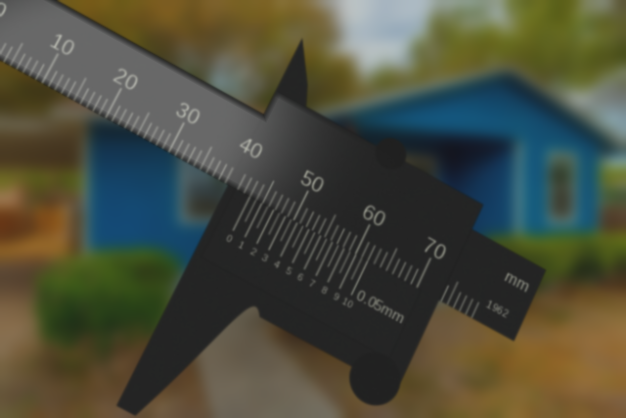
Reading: 43.0 mm
